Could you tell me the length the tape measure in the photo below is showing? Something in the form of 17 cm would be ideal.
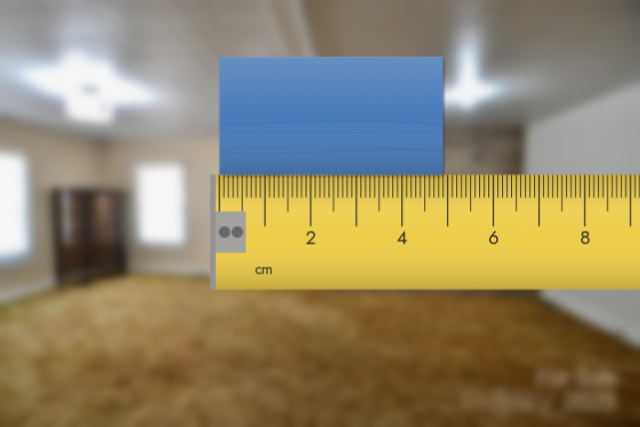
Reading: 4.9 cm
